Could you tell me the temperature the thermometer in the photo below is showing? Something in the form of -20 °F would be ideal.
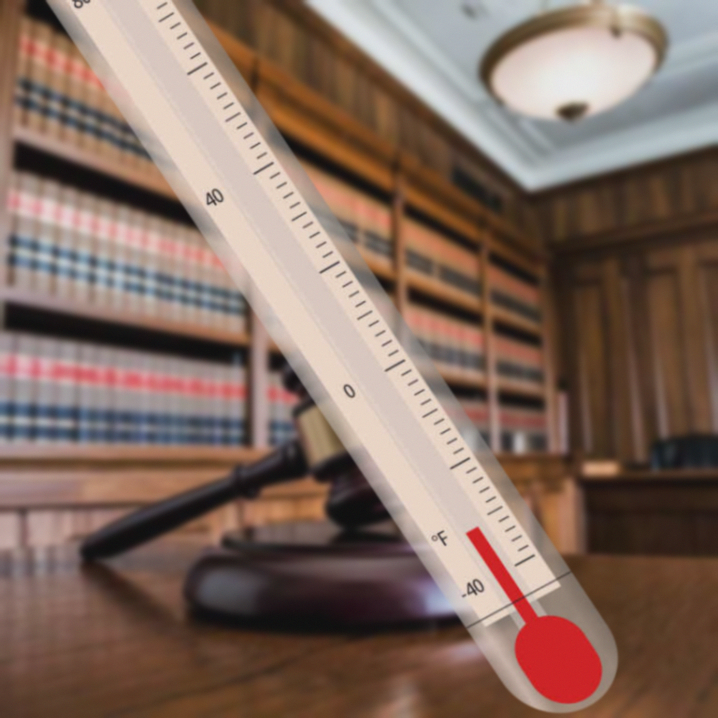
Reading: -31 °F
